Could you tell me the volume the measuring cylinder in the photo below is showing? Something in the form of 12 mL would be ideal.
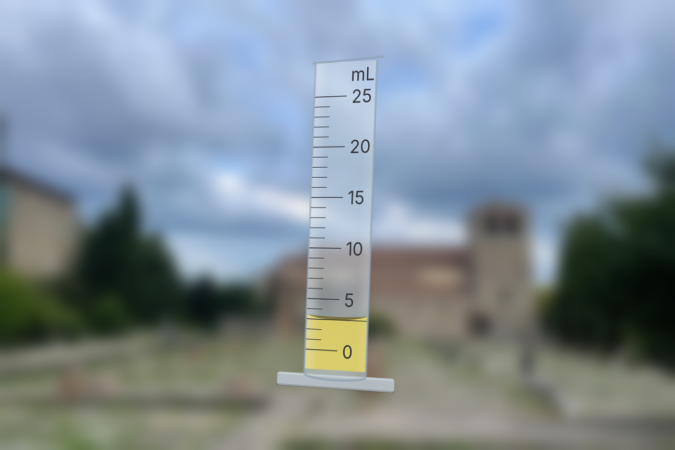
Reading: 3 mL
